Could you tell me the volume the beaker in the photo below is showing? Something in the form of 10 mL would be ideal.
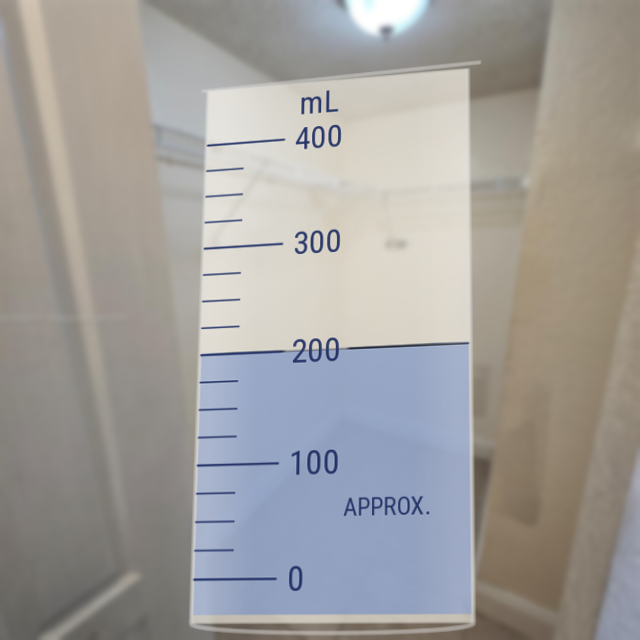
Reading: 200 mL
